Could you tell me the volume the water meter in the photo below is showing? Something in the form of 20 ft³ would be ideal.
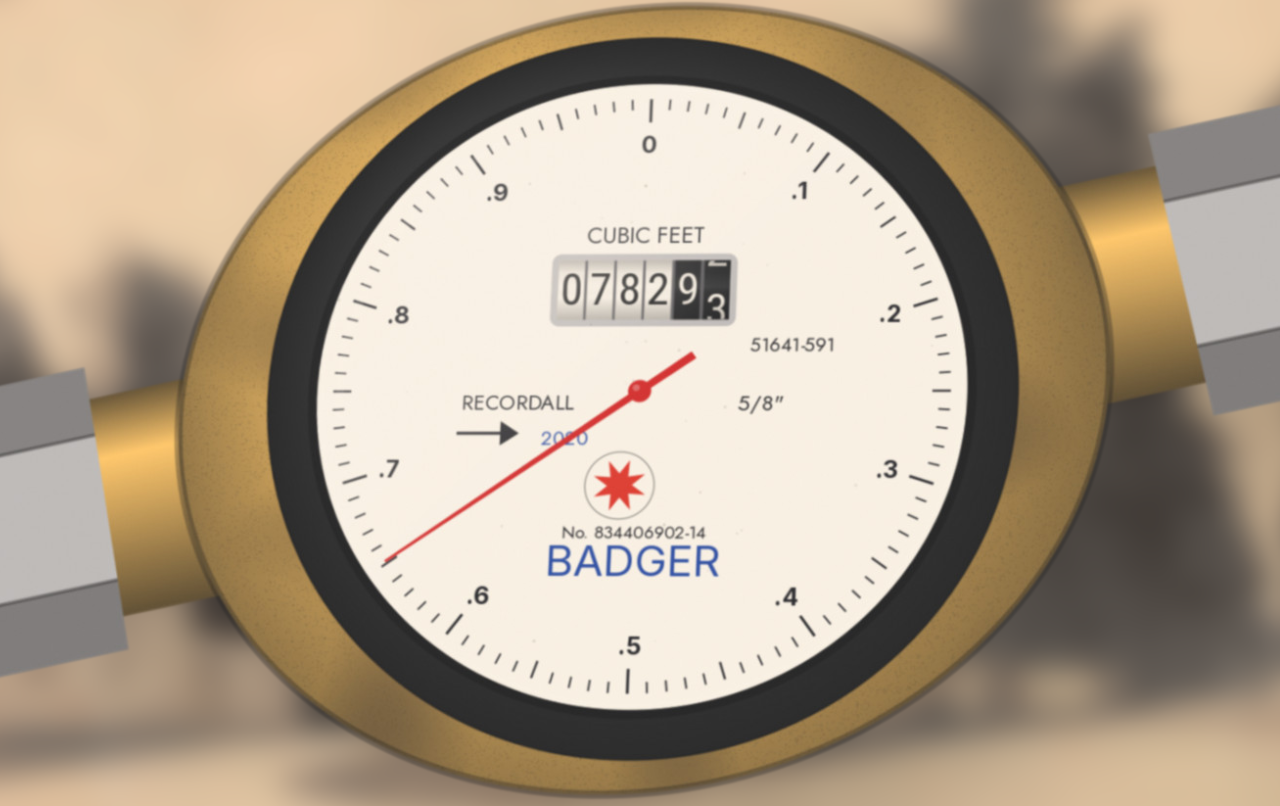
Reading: 78292.65 ft³
